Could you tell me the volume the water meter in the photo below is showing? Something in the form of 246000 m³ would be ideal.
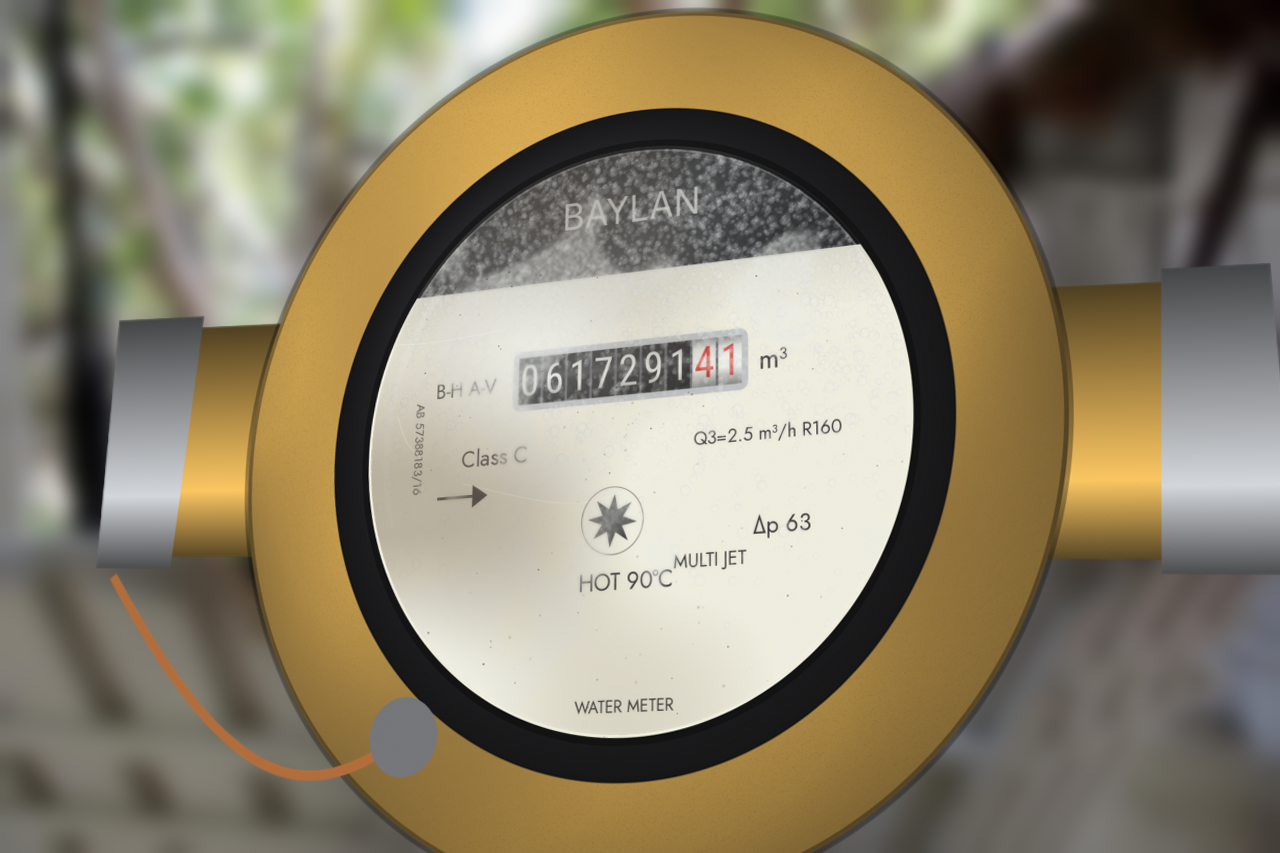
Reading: 617291.41 m³
